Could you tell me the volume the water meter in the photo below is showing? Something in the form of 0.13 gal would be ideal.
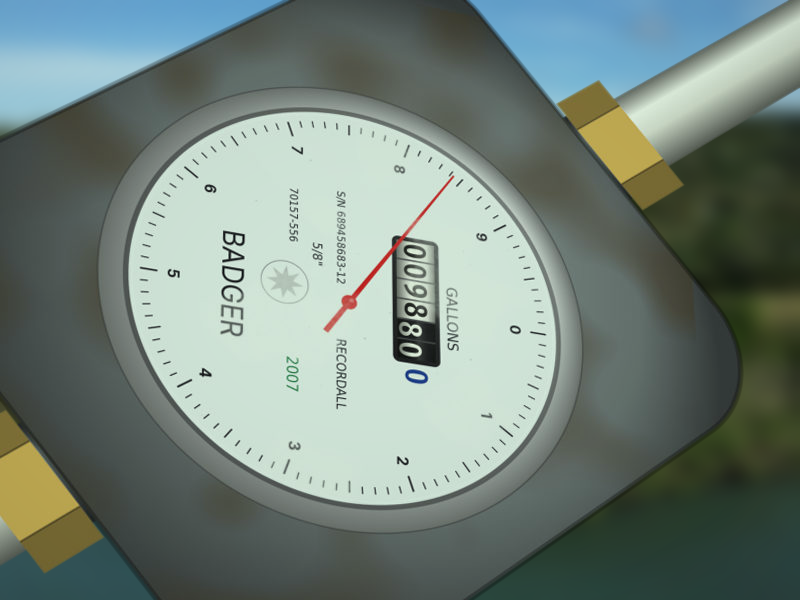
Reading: 98798.4 gal
